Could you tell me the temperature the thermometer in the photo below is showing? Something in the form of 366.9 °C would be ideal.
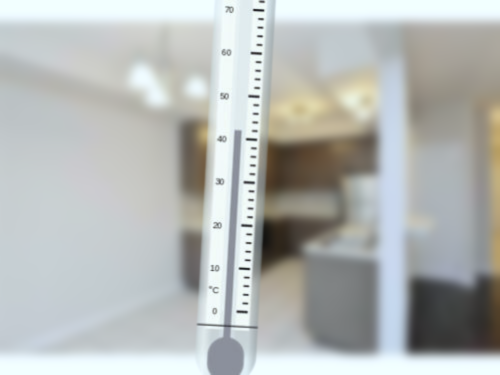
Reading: 42 °C
